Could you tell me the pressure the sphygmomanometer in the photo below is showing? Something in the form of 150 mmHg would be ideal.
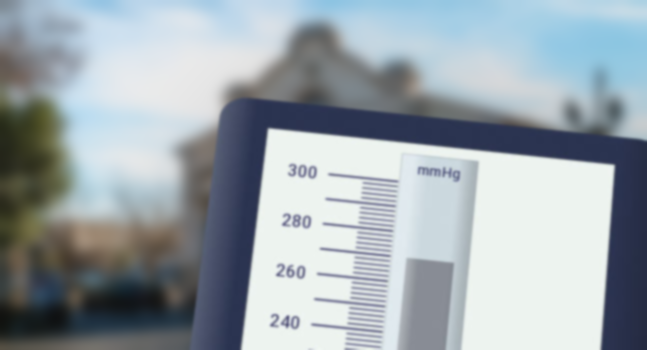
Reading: 270 mmHg
